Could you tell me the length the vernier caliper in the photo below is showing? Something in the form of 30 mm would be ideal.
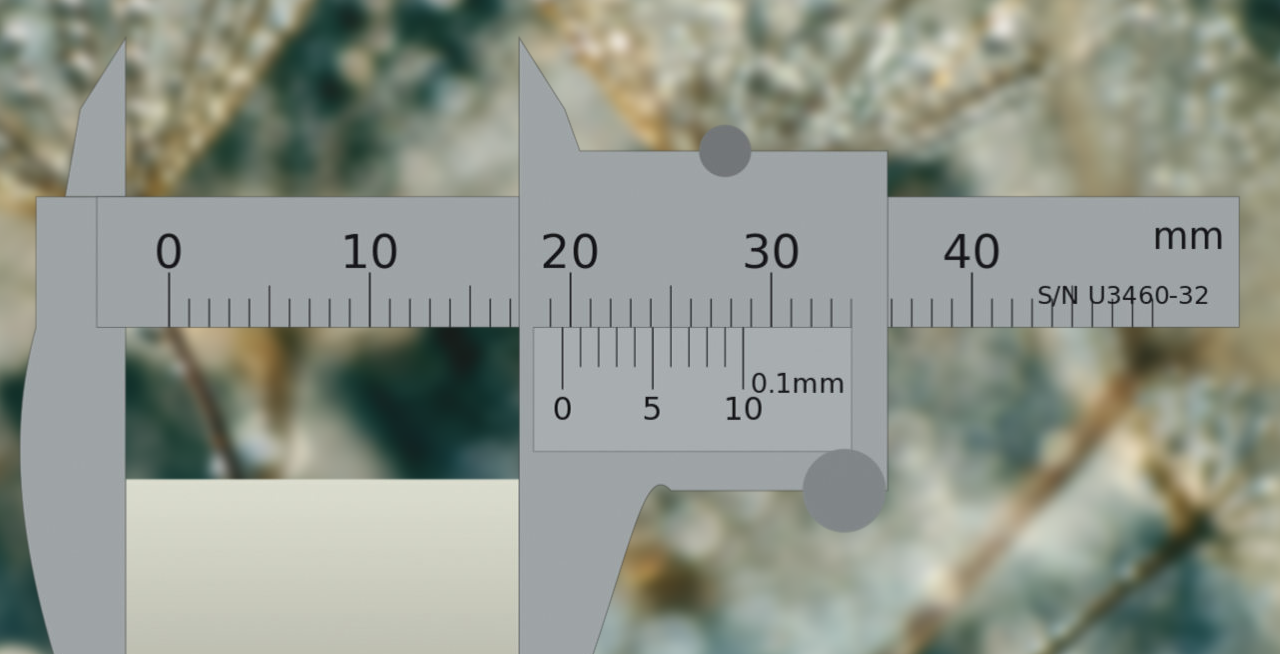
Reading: 19.6 mm
